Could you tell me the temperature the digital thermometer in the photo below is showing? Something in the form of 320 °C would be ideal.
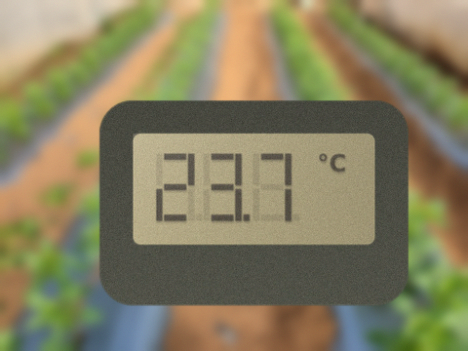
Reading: 23.7 °C
